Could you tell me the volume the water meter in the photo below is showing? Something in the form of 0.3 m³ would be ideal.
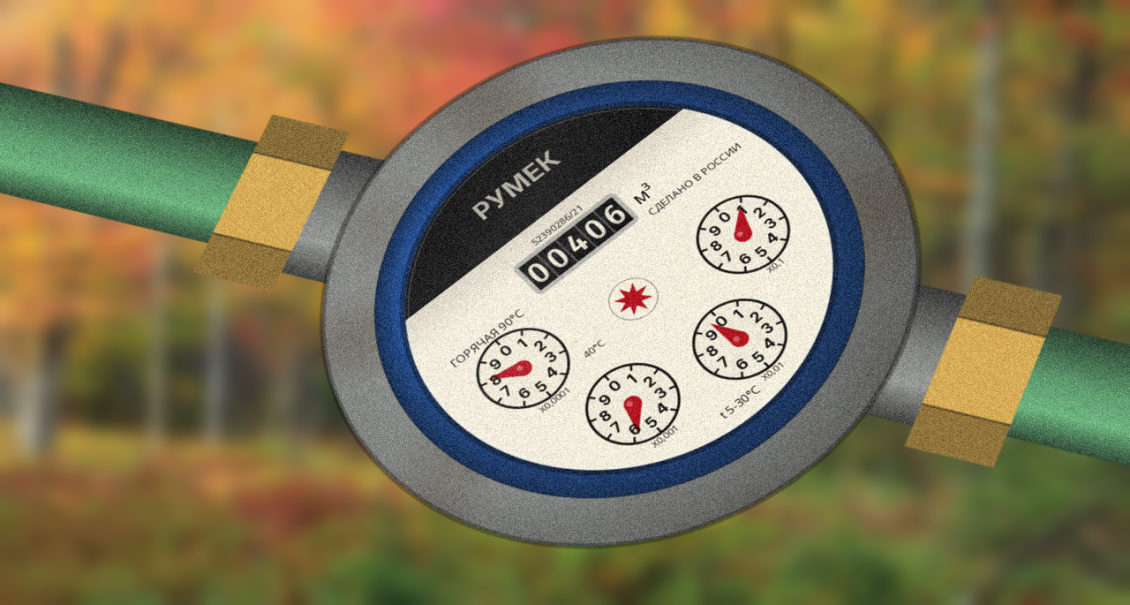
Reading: 406.0958 m³
